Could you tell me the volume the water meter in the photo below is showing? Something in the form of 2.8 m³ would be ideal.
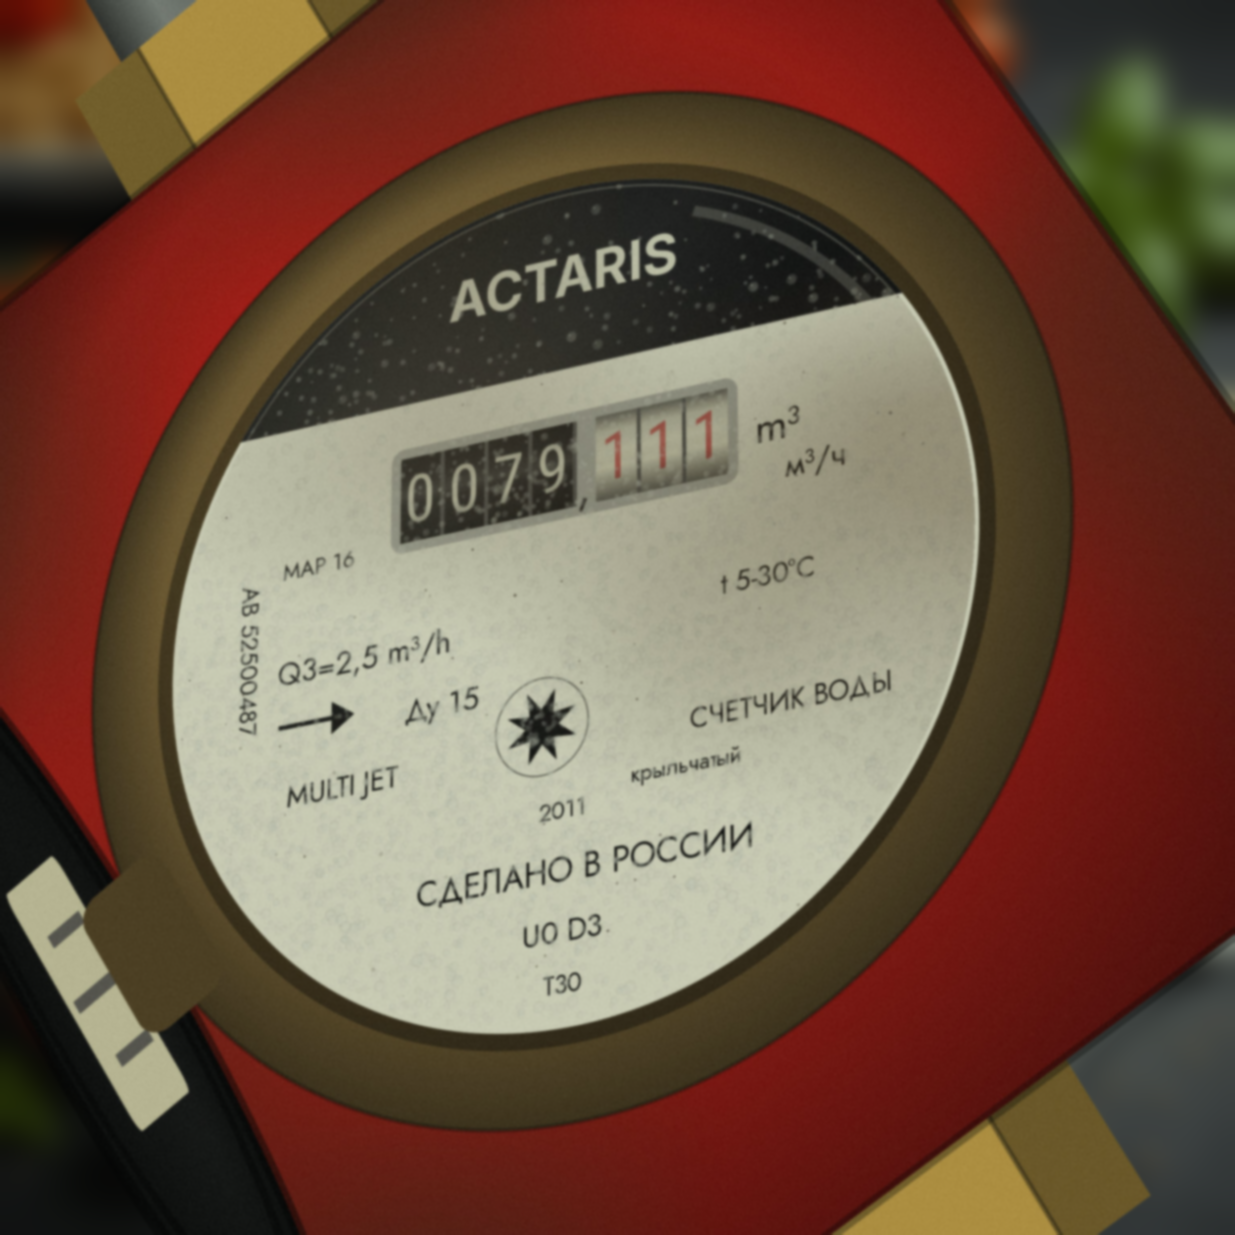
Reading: 79.111 m³
